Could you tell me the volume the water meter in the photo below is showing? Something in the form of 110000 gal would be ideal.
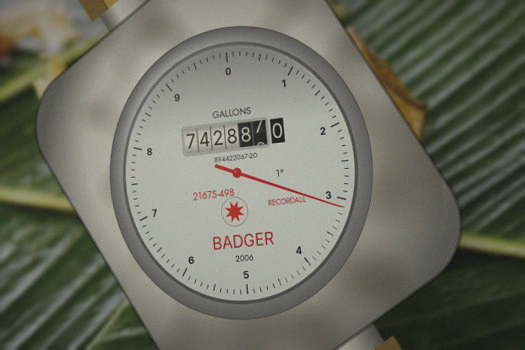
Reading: 7428873.1 gal
